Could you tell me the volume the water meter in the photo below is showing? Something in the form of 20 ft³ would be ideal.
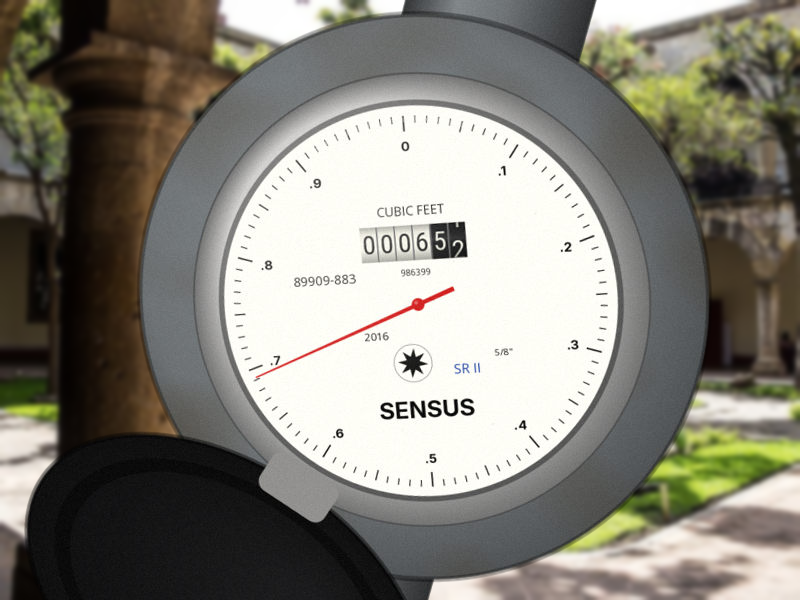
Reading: 651.69 ft³
